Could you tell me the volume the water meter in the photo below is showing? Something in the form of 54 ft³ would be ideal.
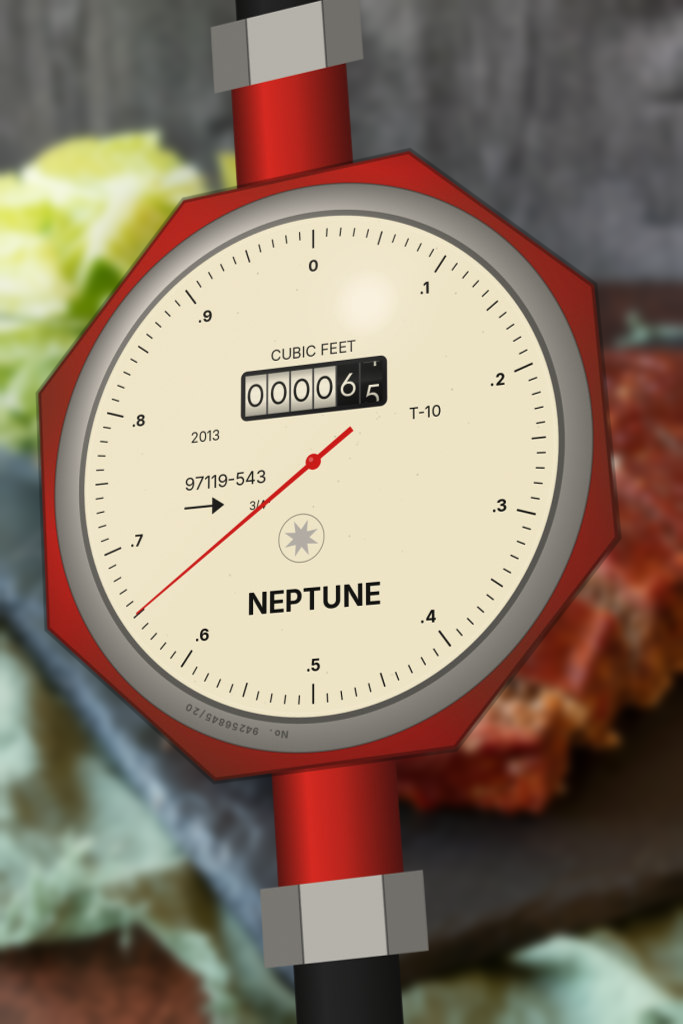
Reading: 64.65 ft³
